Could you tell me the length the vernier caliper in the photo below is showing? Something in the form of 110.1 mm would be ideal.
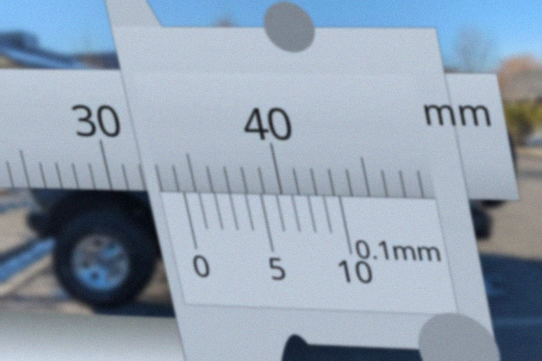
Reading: 34.3 mm
